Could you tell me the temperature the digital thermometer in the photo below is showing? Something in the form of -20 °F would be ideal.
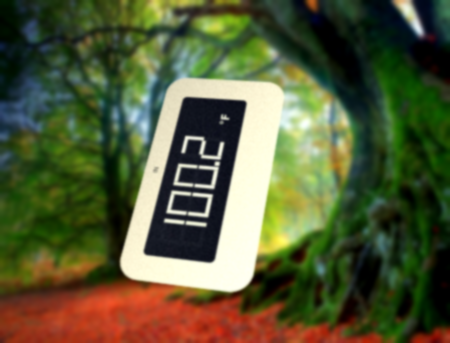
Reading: 100.2 °F
